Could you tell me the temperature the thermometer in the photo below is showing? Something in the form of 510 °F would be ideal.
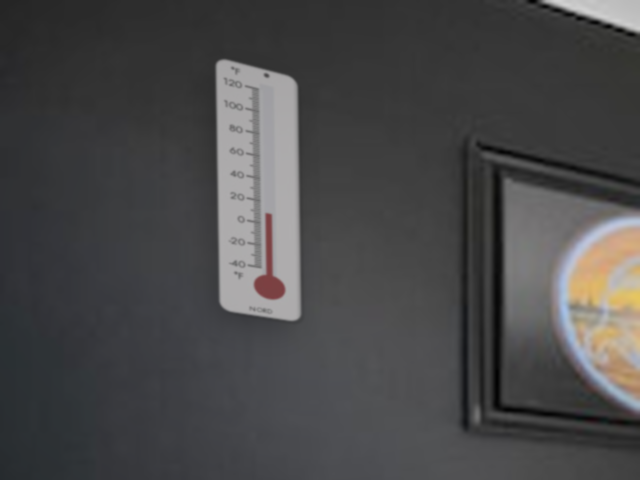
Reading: 10 °F
